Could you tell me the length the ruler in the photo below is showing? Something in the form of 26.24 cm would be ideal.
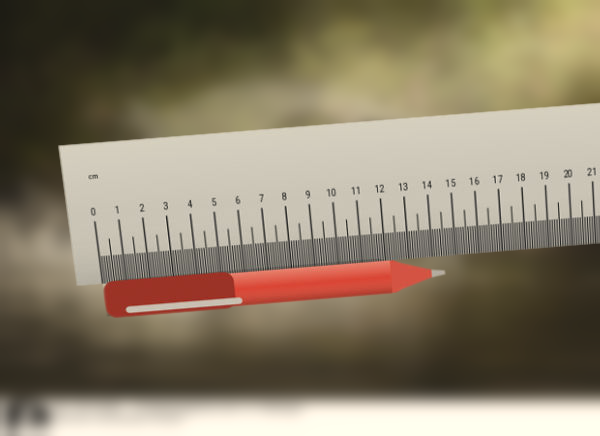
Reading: 14.5 cm
